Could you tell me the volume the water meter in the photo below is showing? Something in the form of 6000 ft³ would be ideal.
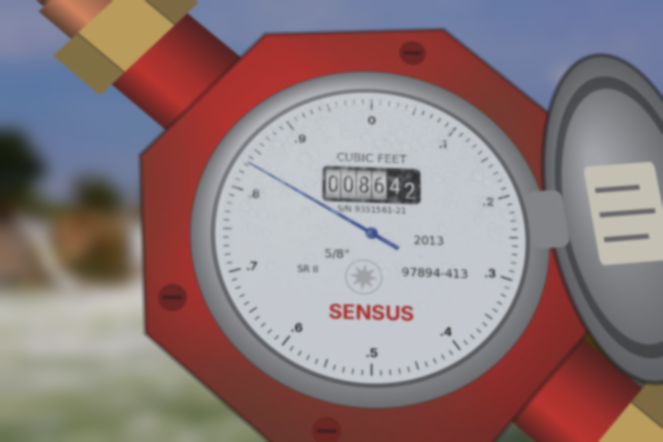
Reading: 8641.83 ft³
